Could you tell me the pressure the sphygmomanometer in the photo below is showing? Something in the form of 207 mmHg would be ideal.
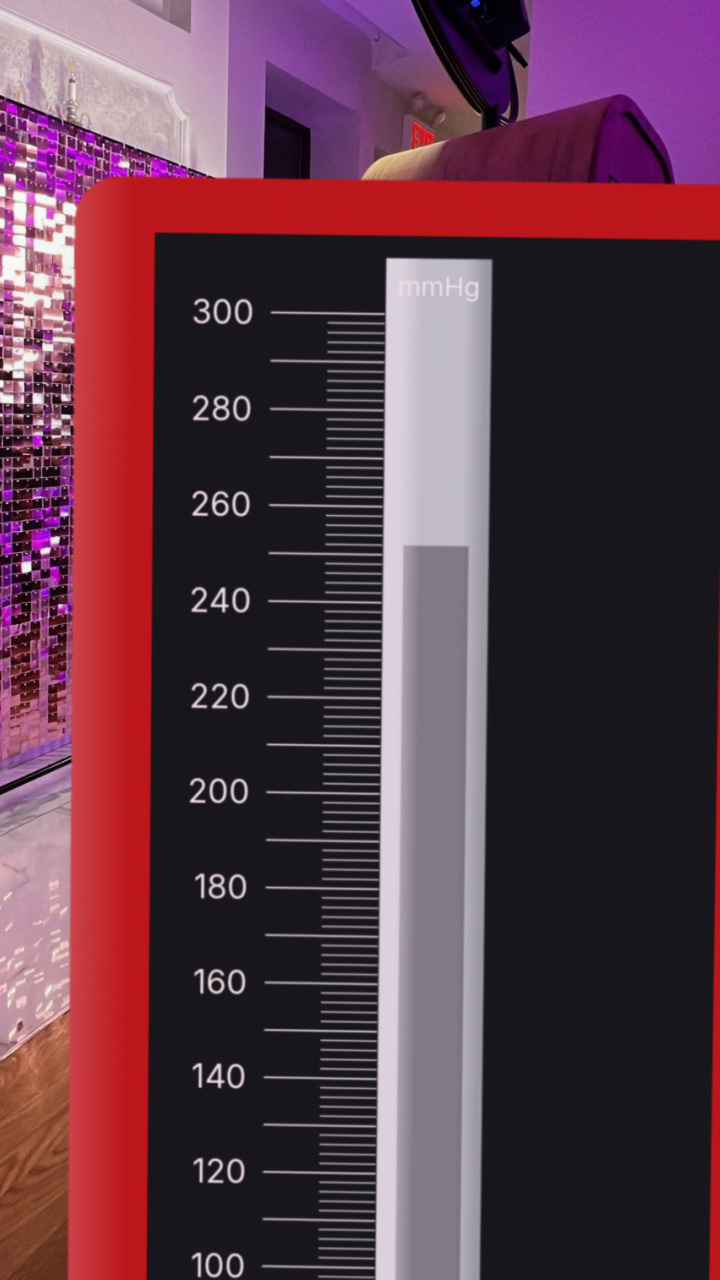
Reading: 252 mmHg
